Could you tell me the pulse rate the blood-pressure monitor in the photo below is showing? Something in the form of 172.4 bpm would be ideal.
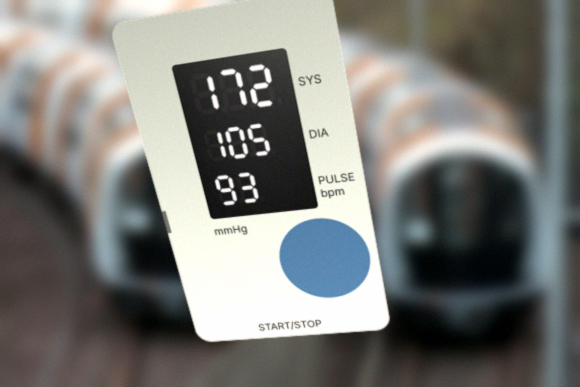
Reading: 93 bpm
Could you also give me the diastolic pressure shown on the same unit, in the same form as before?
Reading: 105 mmHg
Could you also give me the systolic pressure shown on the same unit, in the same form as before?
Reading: 172 mmHg
